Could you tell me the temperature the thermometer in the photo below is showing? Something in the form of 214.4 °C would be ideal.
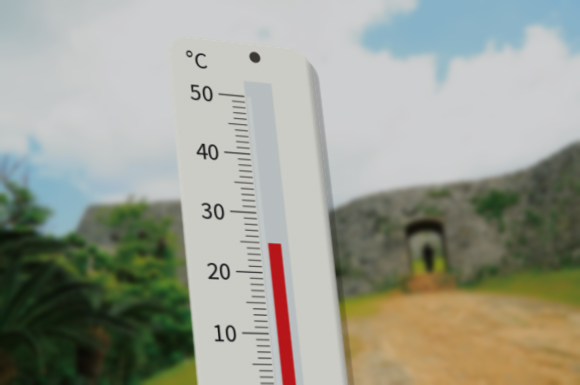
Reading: 25 °C
